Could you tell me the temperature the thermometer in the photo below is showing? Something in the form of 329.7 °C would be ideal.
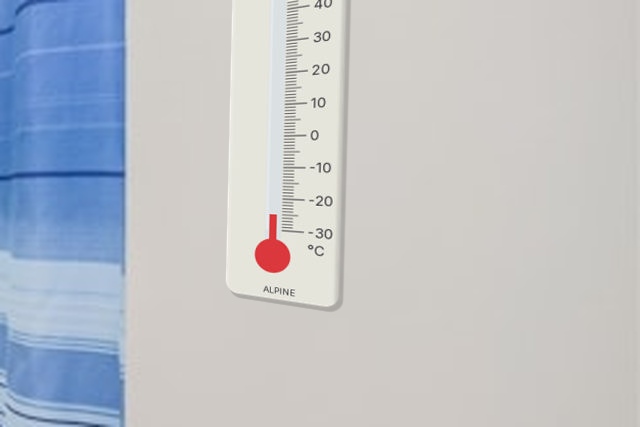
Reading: -25 °C
